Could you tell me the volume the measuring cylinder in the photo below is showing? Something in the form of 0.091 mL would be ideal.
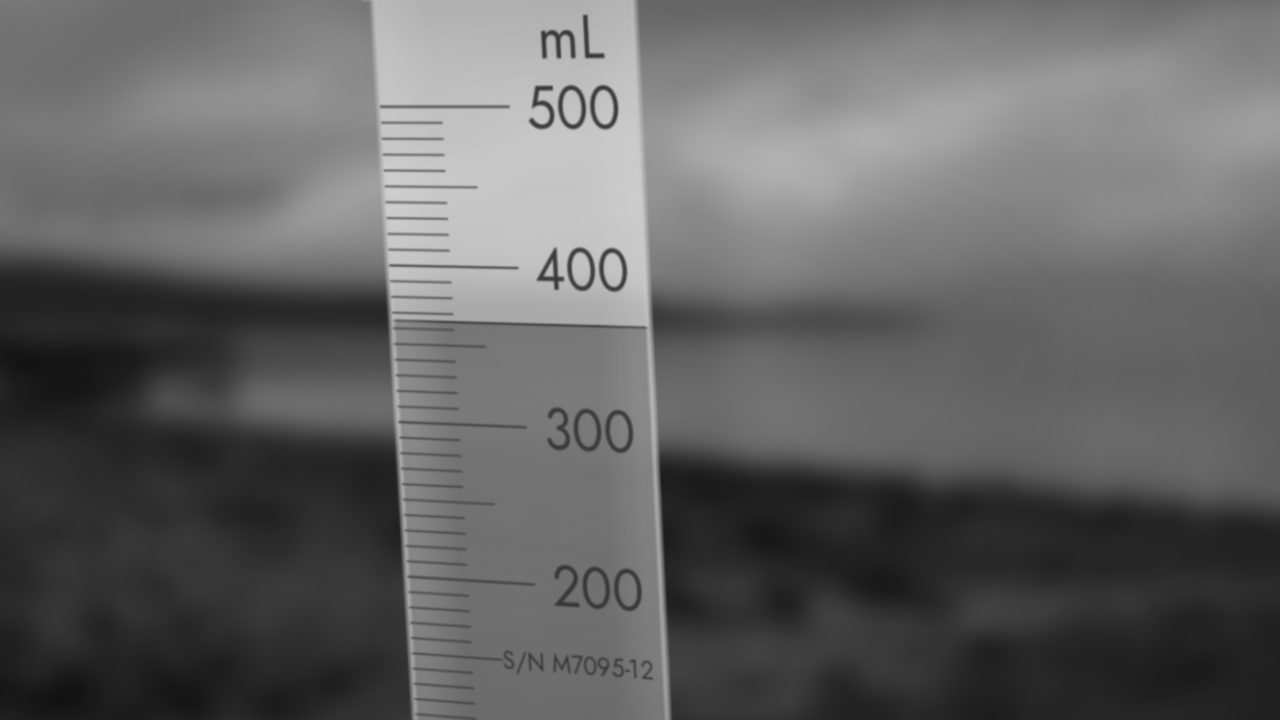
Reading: 365 mL
